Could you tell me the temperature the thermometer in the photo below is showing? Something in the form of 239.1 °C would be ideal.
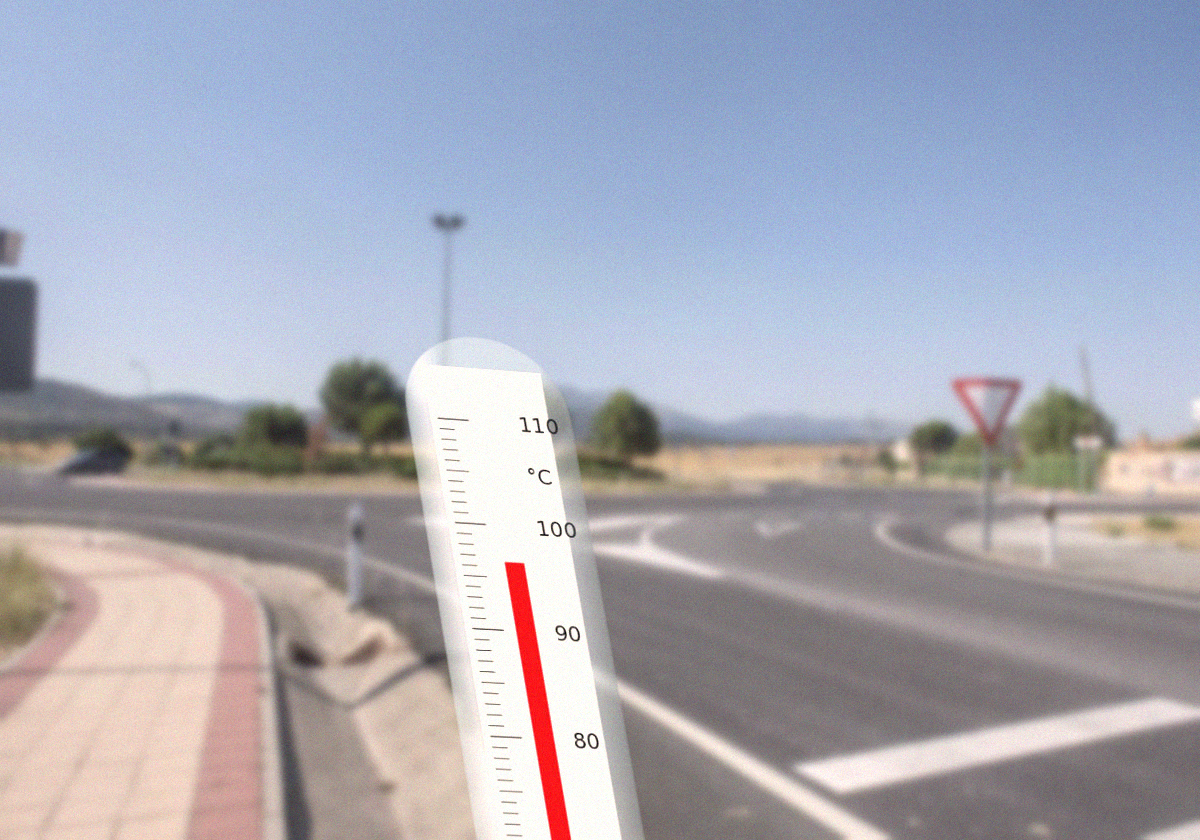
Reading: 96.5 °C
